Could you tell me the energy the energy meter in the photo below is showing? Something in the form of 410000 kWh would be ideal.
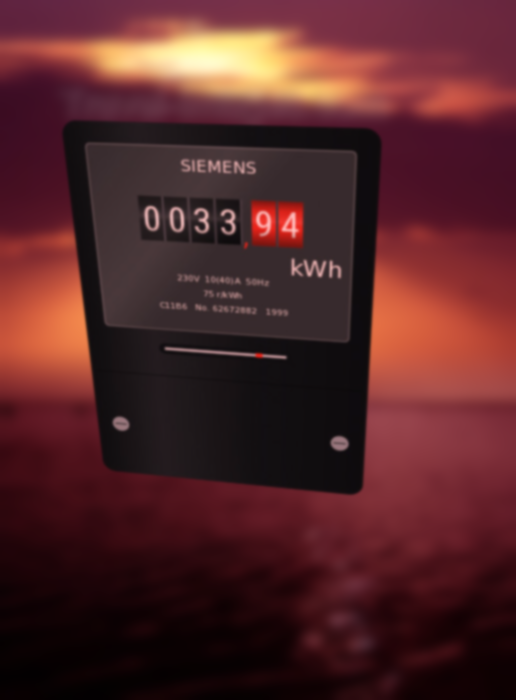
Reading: 33.94 kWh
